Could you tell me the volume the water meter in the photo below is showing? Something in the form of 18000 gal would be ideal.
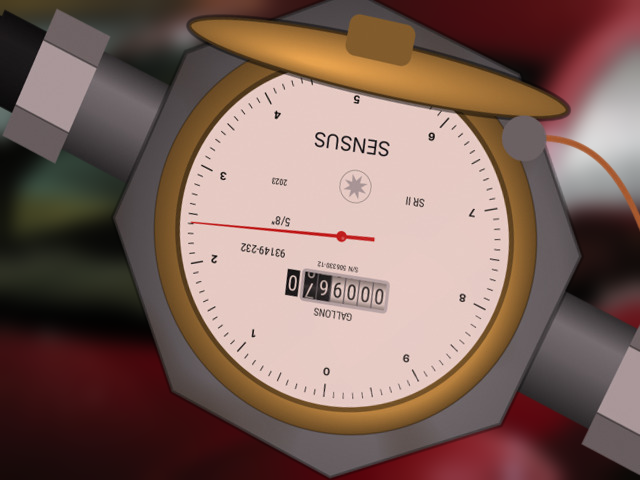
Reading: 9672.4 gal
